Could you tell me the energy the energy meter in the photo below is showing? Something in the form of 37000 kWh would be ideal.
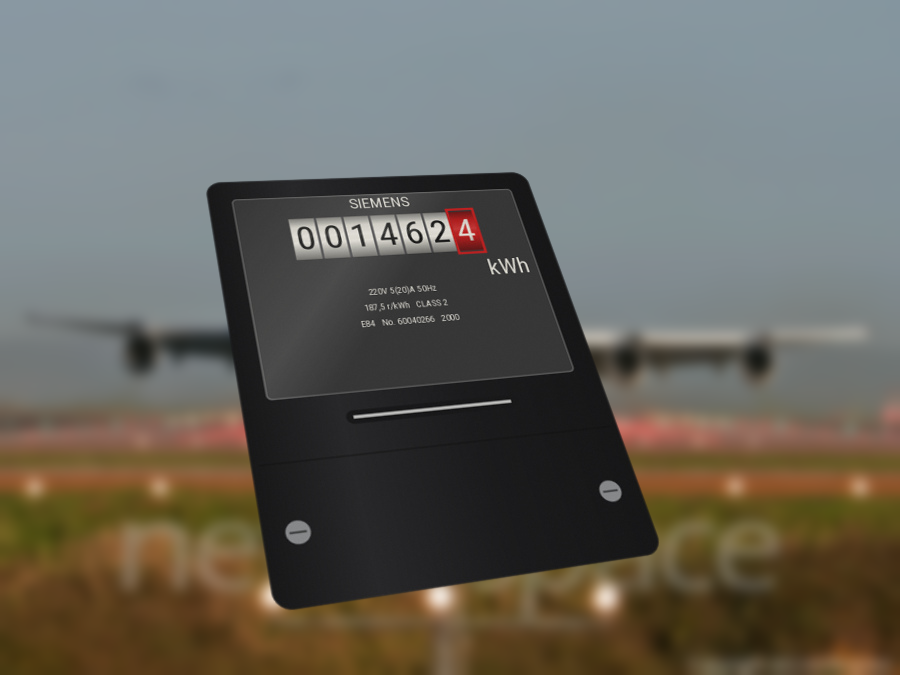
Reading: 1462.4 kWh
